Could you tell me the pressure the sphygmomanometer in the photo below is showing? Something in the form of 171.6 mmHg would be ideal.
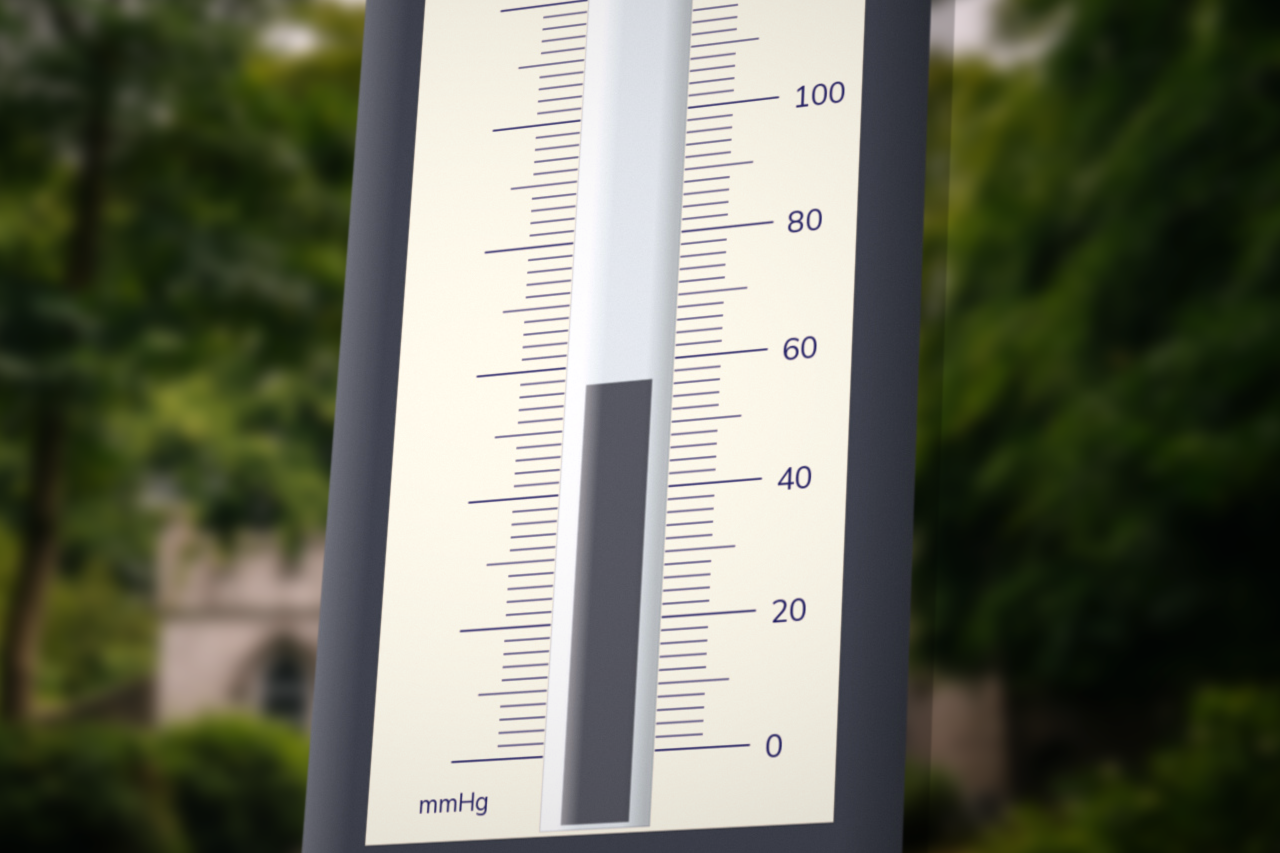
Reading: 57 mmHg
